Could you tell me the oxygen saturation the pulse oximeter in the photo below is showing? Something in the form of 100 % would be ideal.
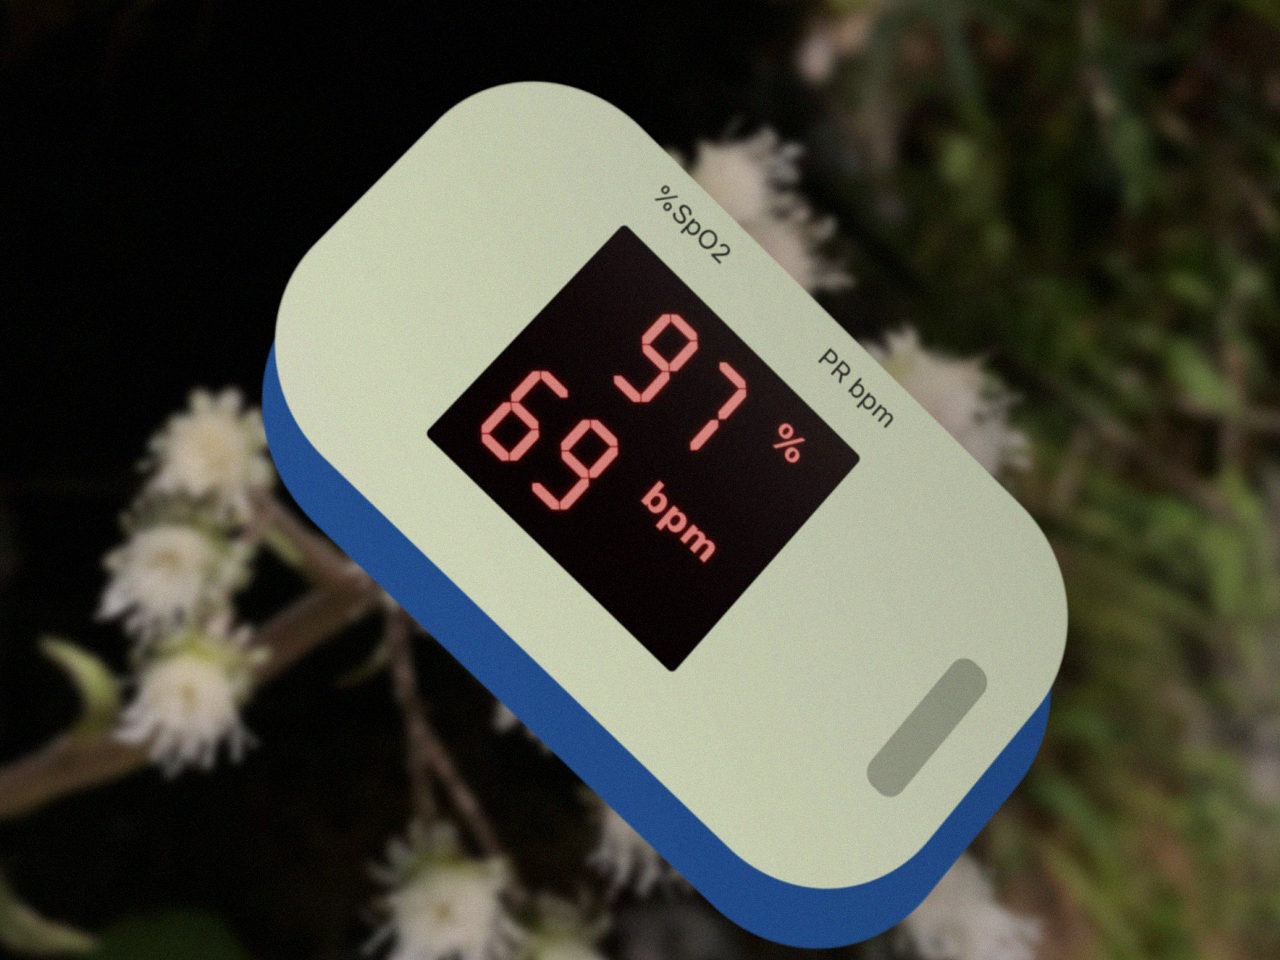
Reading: 97 %
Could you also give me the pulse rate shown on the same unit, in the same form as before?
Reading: 69 bpm
